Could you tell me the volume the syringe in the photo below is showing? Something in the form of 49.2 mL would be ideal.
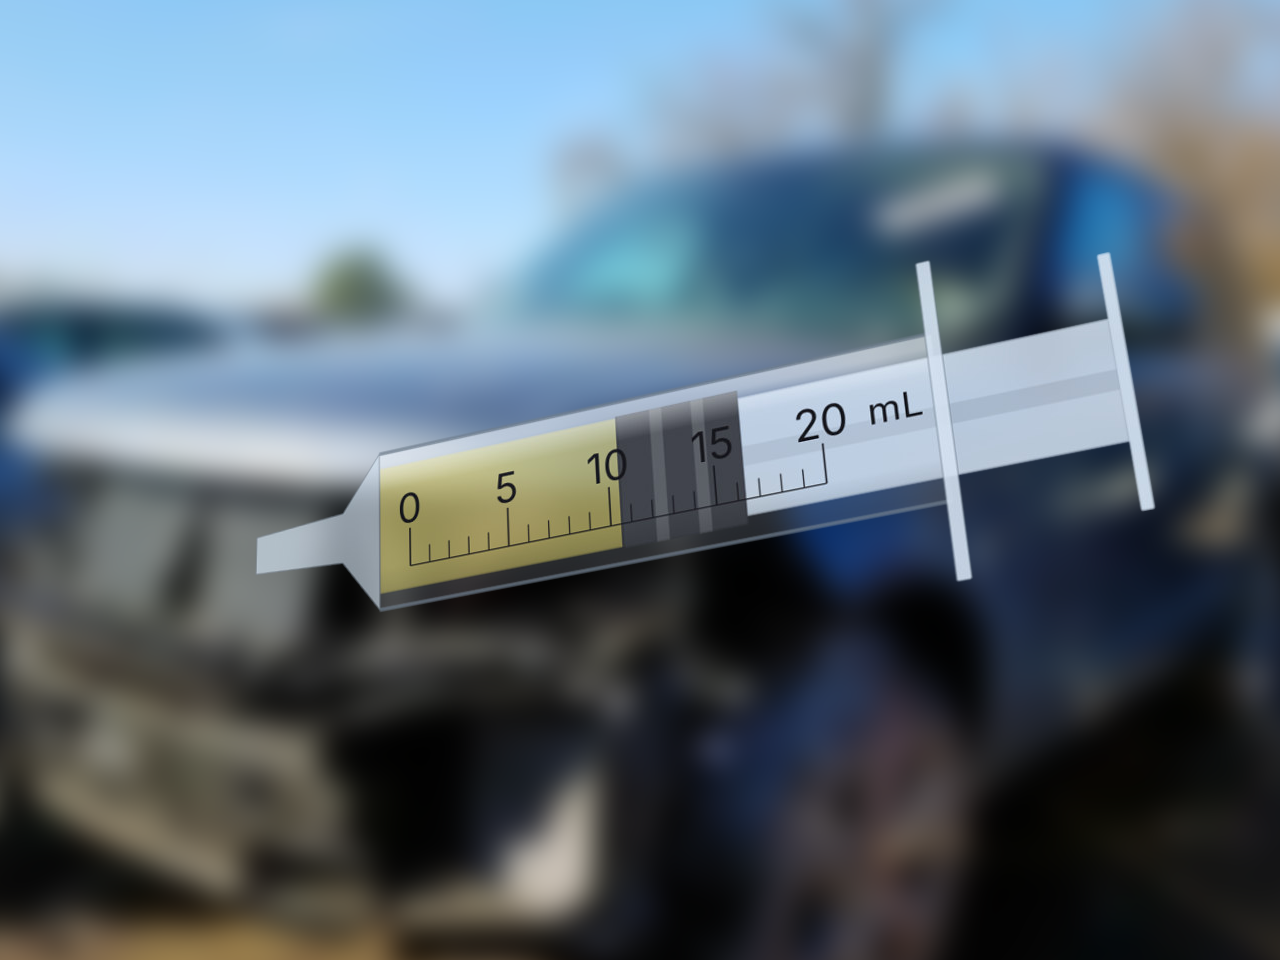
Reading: 10.5 mL
